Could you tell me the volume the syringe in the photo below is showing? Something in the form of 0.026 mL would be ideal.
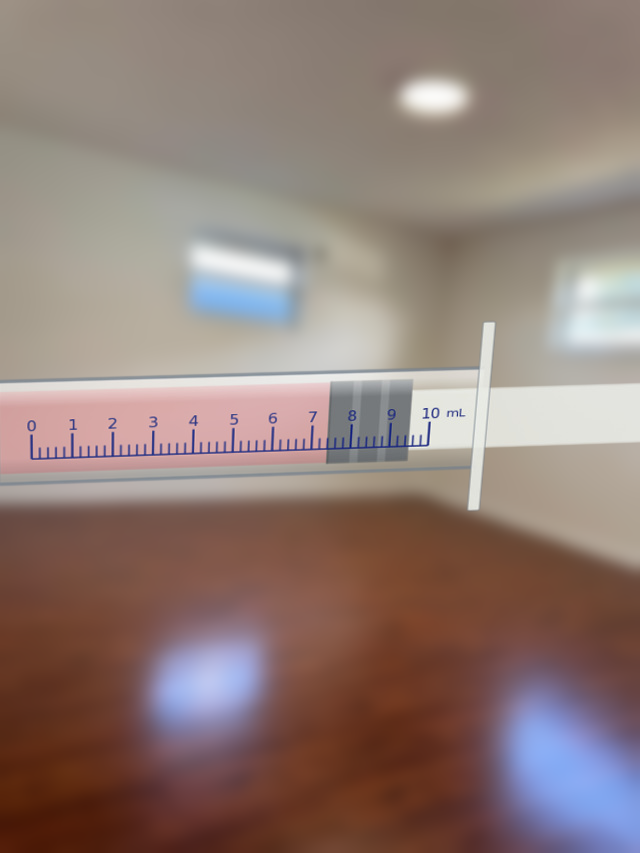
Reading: 7.4 mL
